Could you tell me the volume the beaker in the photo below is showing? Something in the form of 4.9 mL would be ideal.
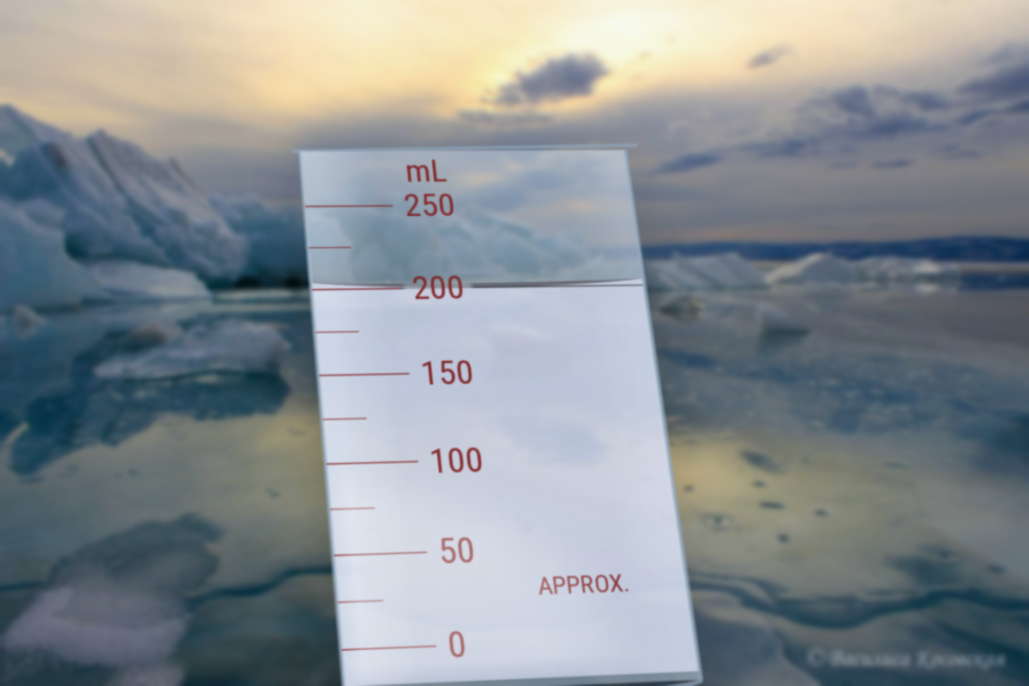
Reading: 200 mL
